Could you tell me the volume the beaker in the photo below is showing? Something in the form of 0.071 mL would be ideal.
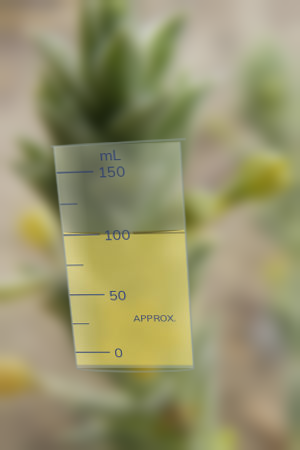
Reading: 100 mL
